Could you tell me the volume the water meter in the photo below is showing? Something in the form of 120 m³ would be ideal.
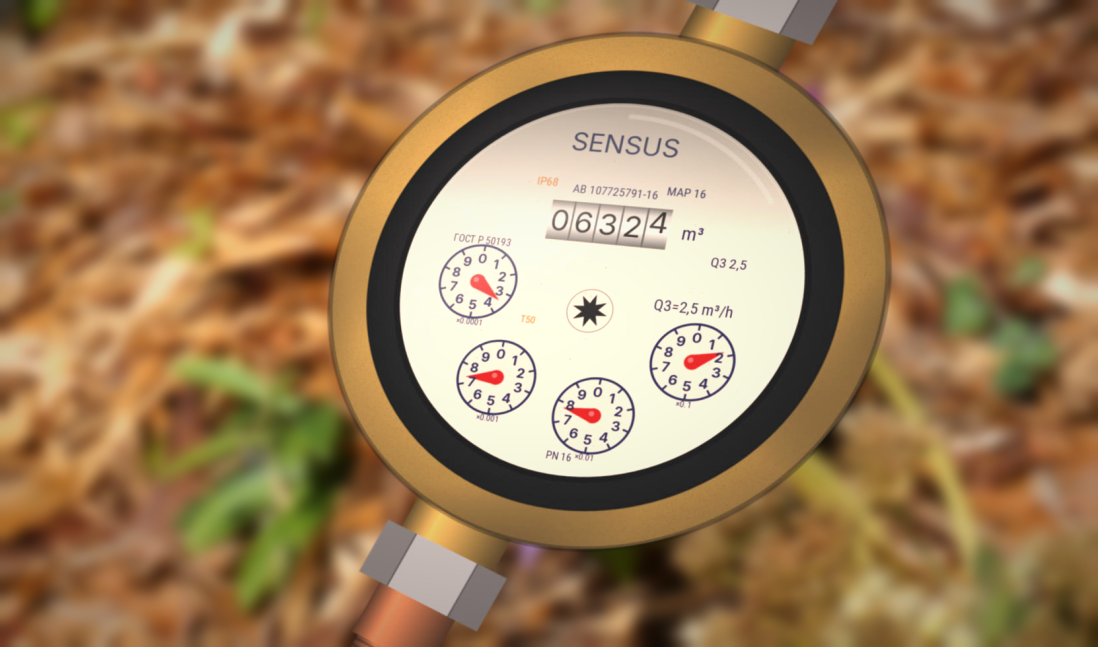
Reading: 6324.1773 m³
